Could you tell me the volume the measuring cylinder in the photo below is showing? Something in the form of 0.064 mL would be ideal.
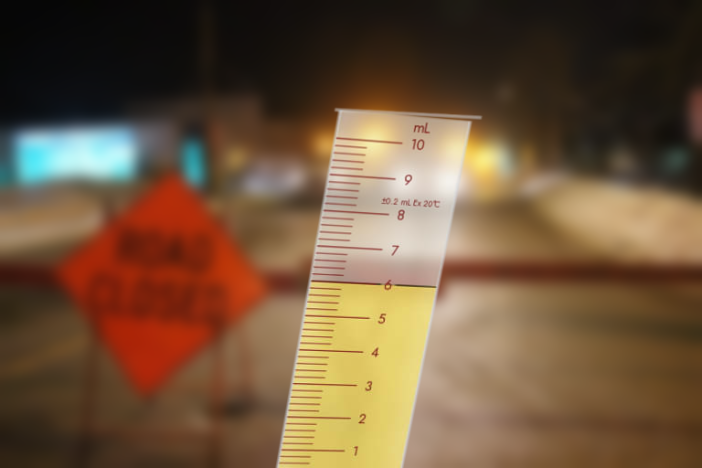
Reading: 6 mL
